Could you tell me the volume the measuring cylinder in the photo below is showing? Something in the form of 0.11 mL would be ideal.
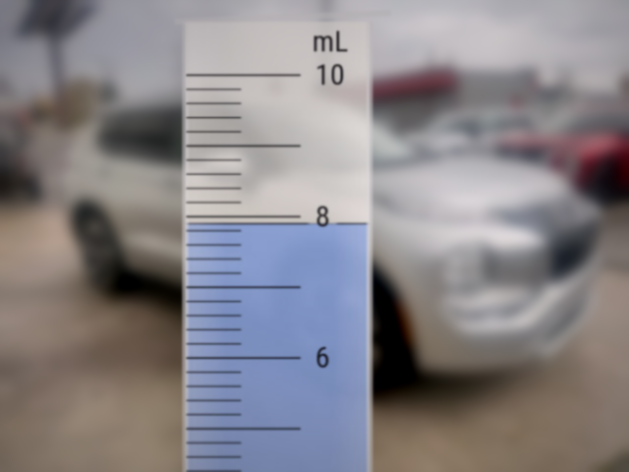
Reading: 7.9 mL
